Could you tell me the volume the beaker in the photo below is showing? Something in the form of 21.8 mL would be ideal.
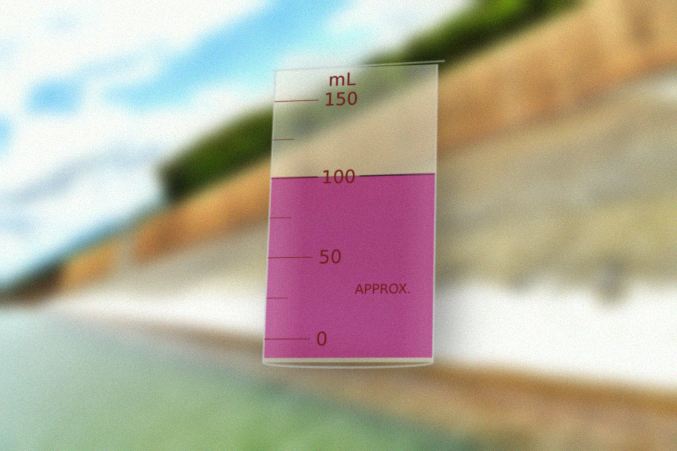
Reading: 100 mL
